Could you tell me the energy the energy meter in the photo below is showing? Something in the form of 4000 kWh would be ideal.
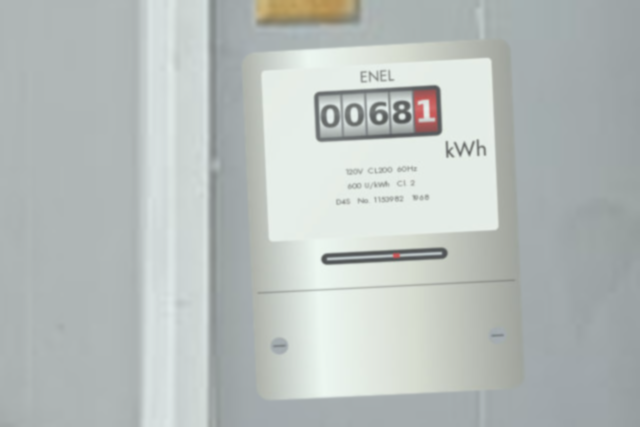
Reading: 68.1 kWh
